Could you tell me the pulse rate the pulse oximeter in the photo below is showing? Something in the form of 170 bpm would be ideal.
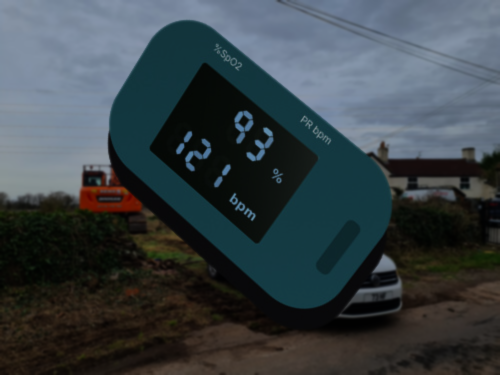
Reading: 121 bpm
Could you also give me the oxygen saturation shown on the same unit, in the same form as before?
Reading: 93 %
